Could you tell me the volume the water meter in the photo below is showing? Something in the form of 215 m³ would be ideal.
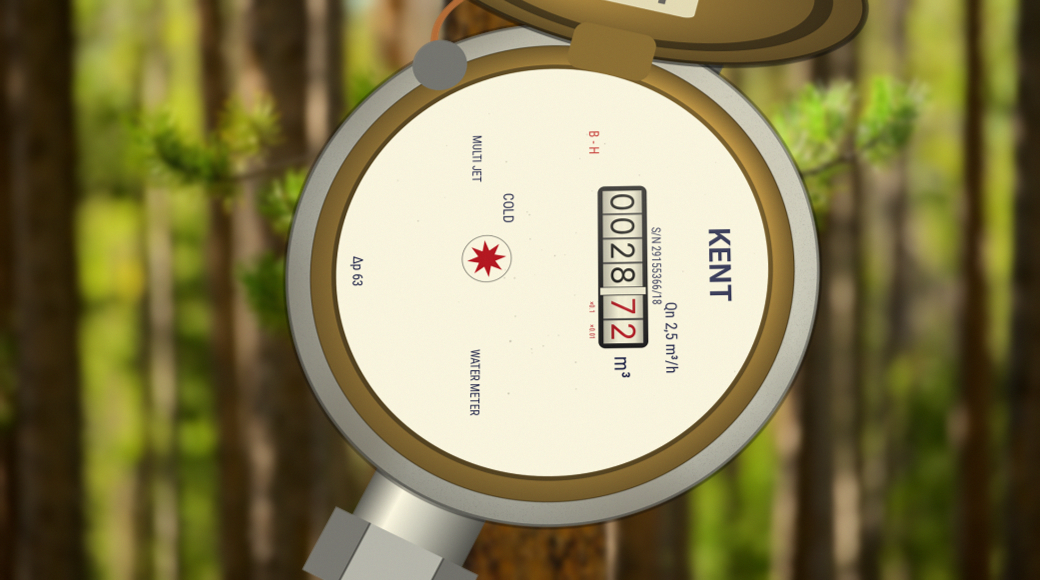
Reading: 28.72 m³
